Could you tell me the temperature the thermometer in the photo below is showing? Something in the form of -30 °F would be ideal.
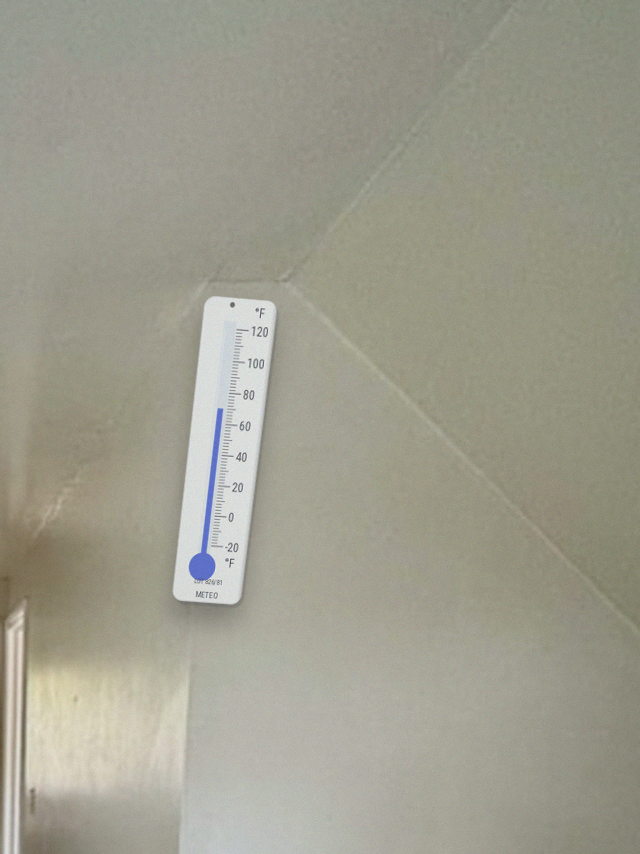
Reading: 70 °F
